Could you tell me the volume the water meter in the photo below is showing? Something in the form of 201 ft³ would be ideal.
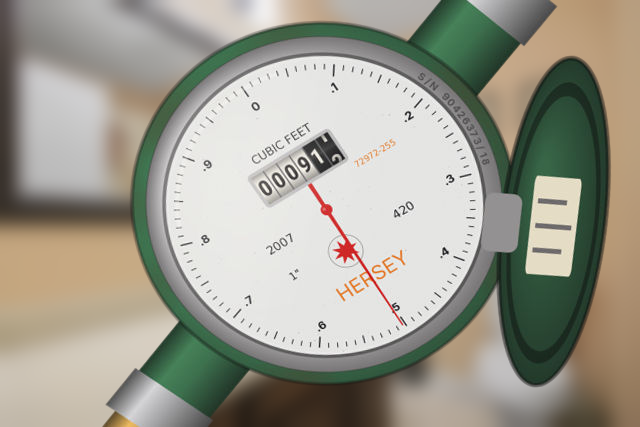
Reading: 911.50 ft³
